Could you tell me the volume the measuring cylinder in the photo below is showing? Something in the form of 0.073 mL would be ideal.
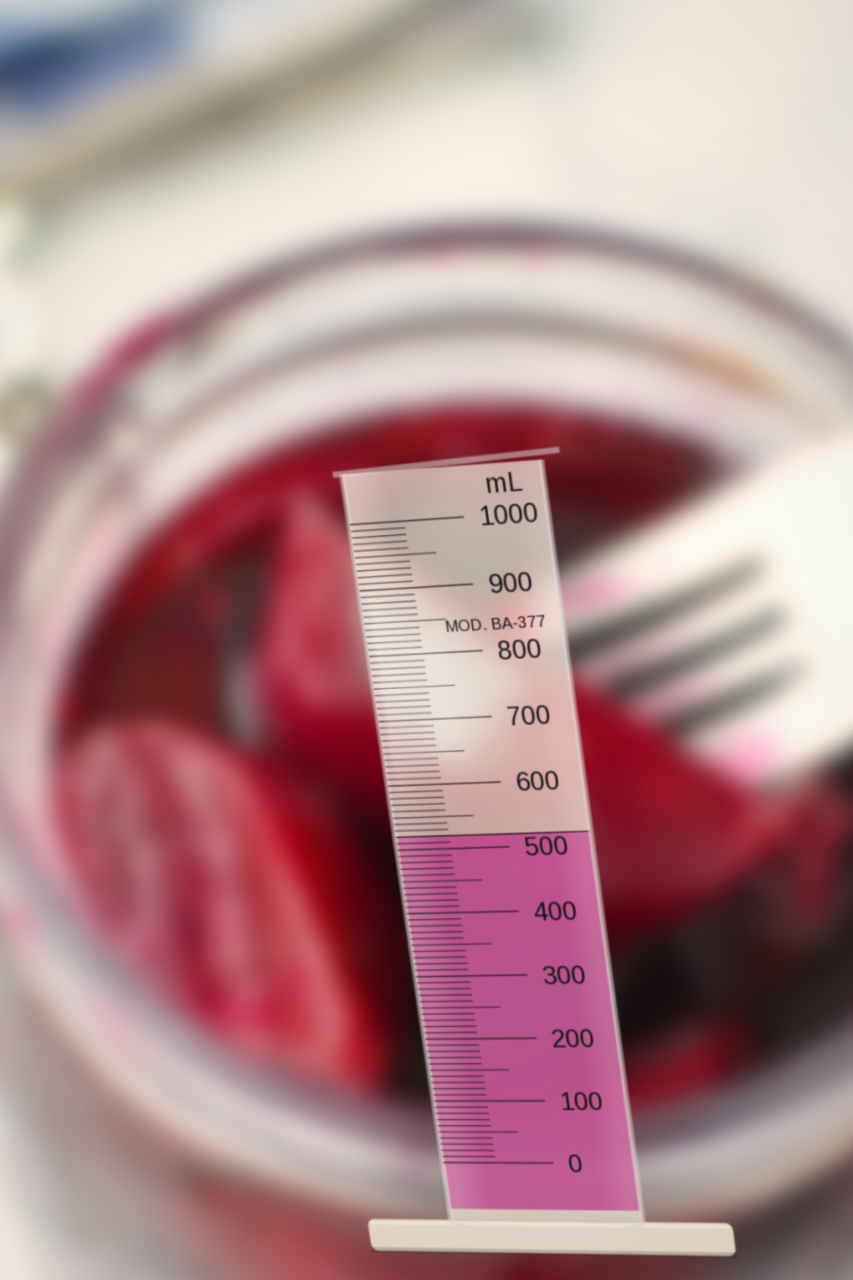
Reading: 520 mL
